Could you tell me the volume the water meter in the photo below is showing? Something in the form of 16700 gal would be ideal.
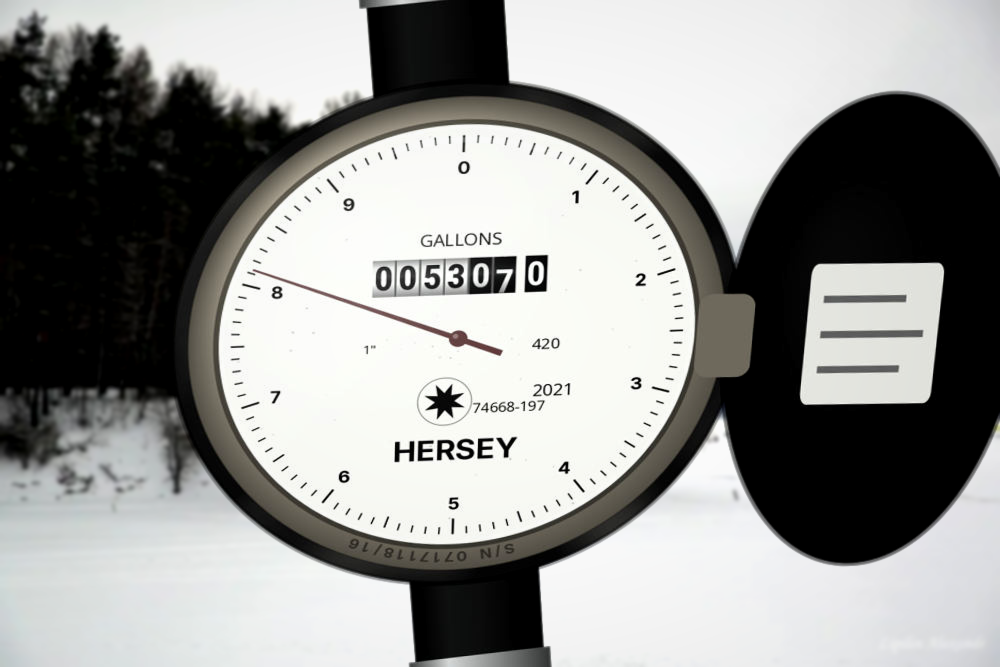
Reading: 53068.1 gal
